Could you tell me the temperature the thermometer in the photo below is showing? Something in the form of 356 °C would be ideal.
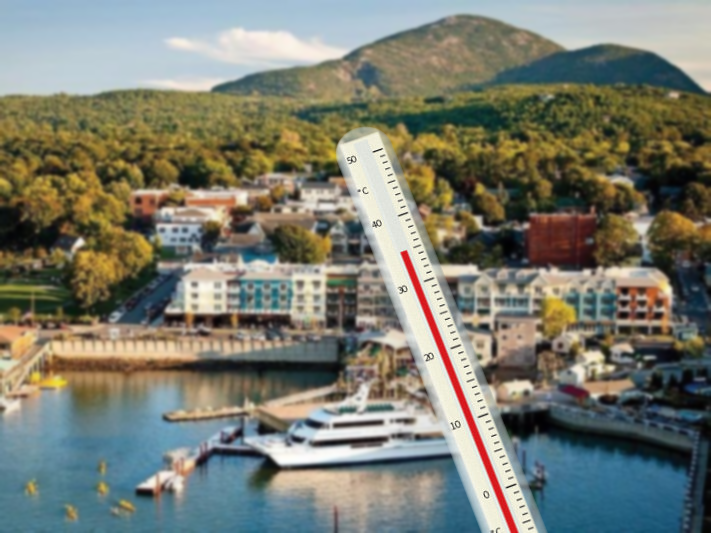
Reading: 35 °C
